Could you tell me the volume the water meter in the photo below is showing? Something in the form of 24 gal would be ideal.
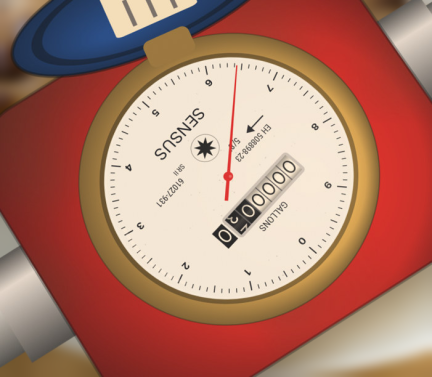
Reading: 26.4 gal
